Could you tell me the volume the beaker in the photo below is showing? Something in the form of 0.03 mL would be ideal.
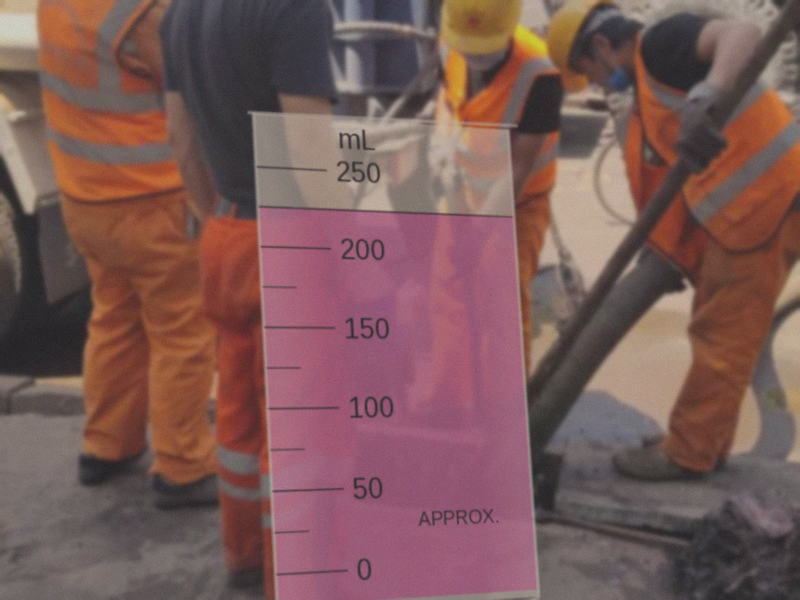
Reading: 225 mL
